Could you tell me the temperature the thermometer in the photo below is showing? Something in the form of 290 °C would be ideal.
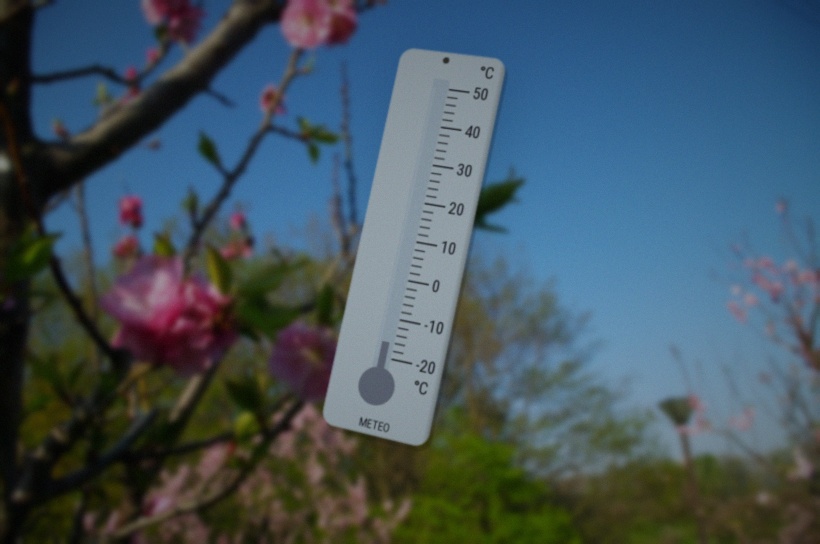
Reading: -16 °C
